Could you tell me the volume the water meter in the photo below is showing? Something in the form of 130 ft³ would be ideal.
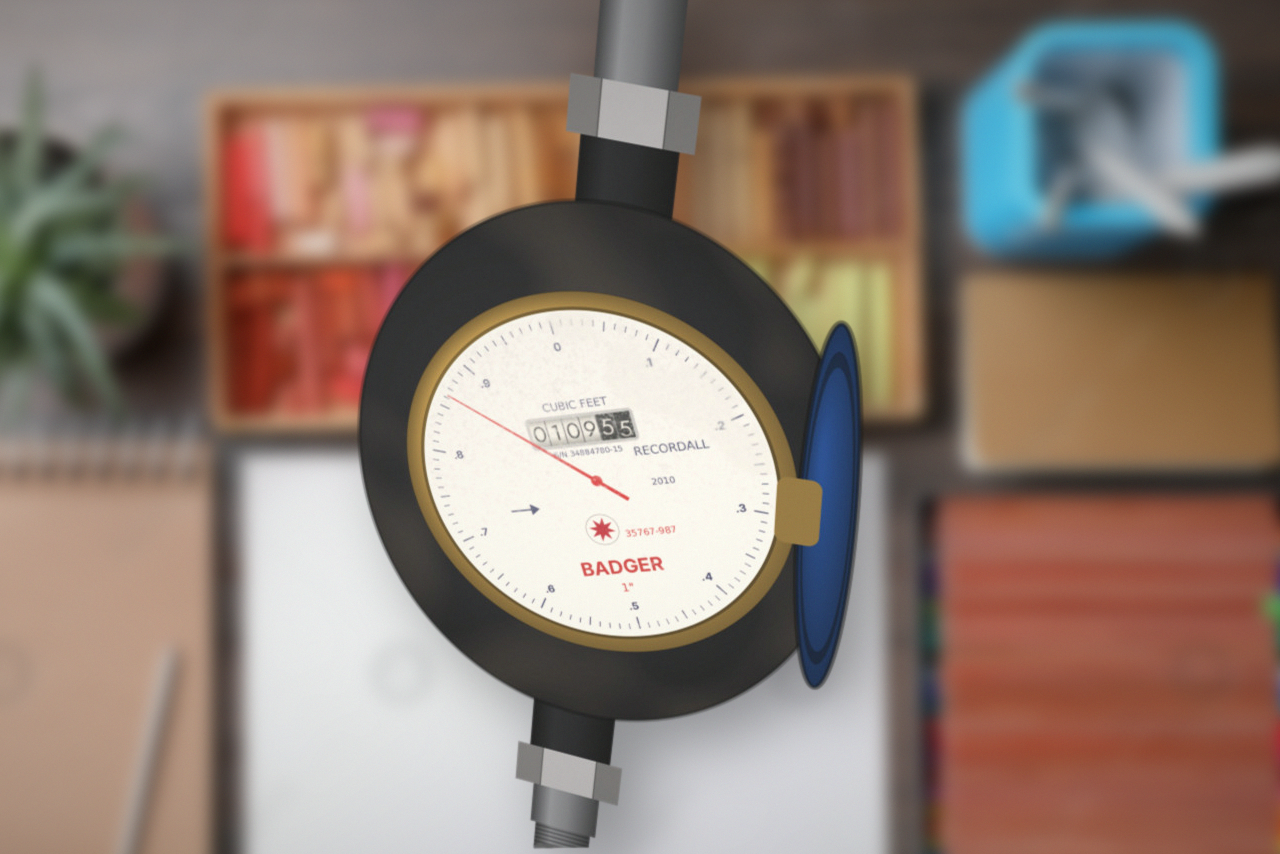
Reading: 10954.86 ft³
